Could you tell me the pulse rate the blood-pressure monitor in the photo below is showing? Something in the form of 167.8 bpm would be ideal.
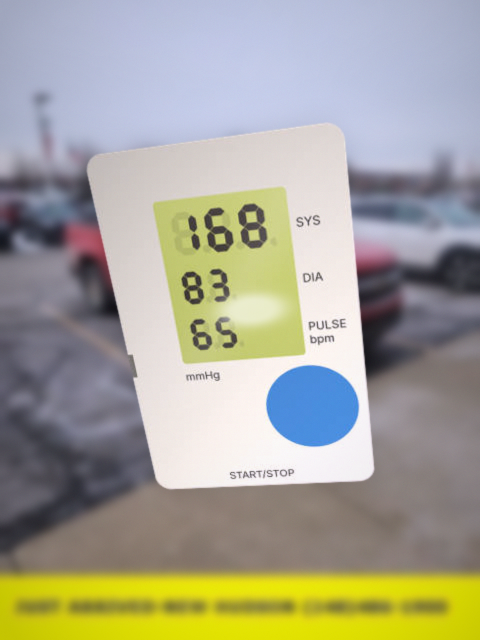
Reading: 65 bpm
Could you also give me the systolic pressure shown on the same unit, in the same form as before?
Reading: 168 mmHg
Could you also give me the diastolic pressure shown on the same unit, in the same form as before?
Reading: 83 mmHg
